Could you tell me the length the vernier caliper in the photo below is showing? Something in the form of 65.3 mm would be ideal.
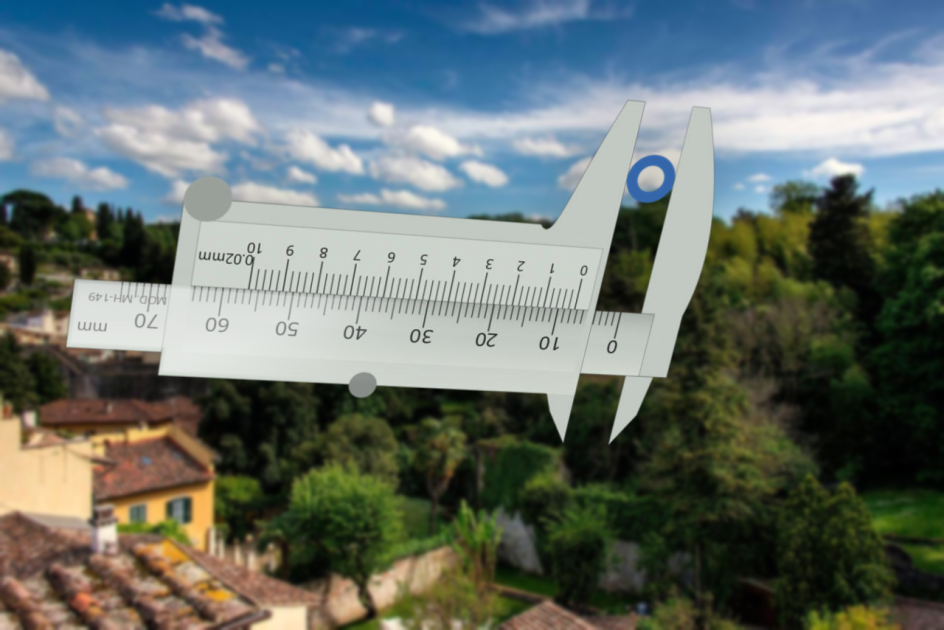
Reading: 7.4 mm
